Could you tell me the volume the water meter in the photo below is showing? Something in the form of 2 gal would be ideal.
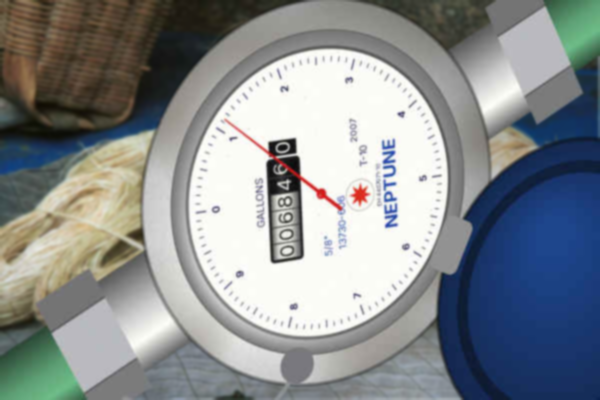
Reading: 68461.1 gal
